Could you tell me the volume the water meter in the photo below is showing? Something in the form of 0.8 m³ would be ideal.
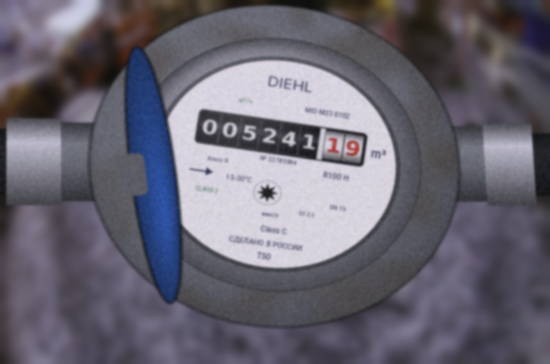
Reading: 5241.19 m³
